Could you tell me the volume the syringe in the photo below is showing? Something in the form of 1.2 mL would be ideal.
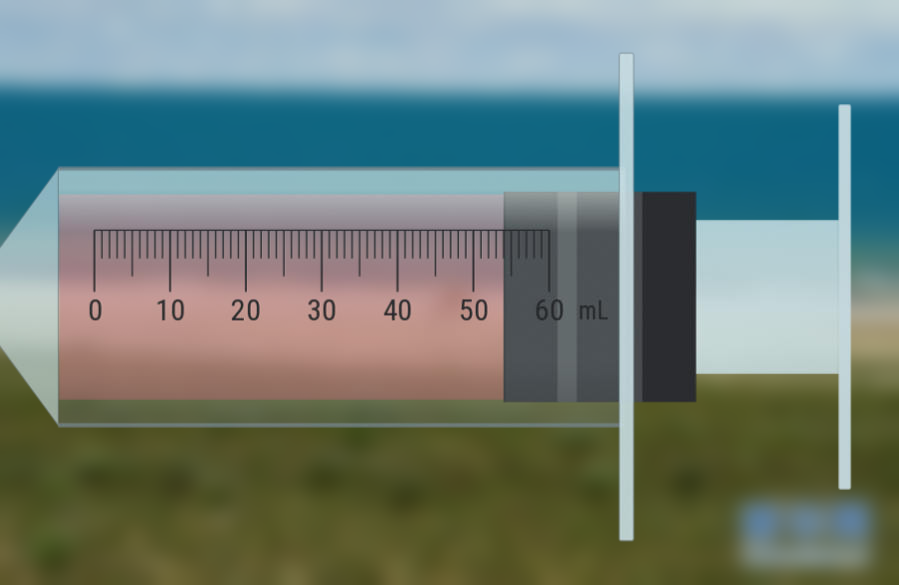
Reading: 54 mL
